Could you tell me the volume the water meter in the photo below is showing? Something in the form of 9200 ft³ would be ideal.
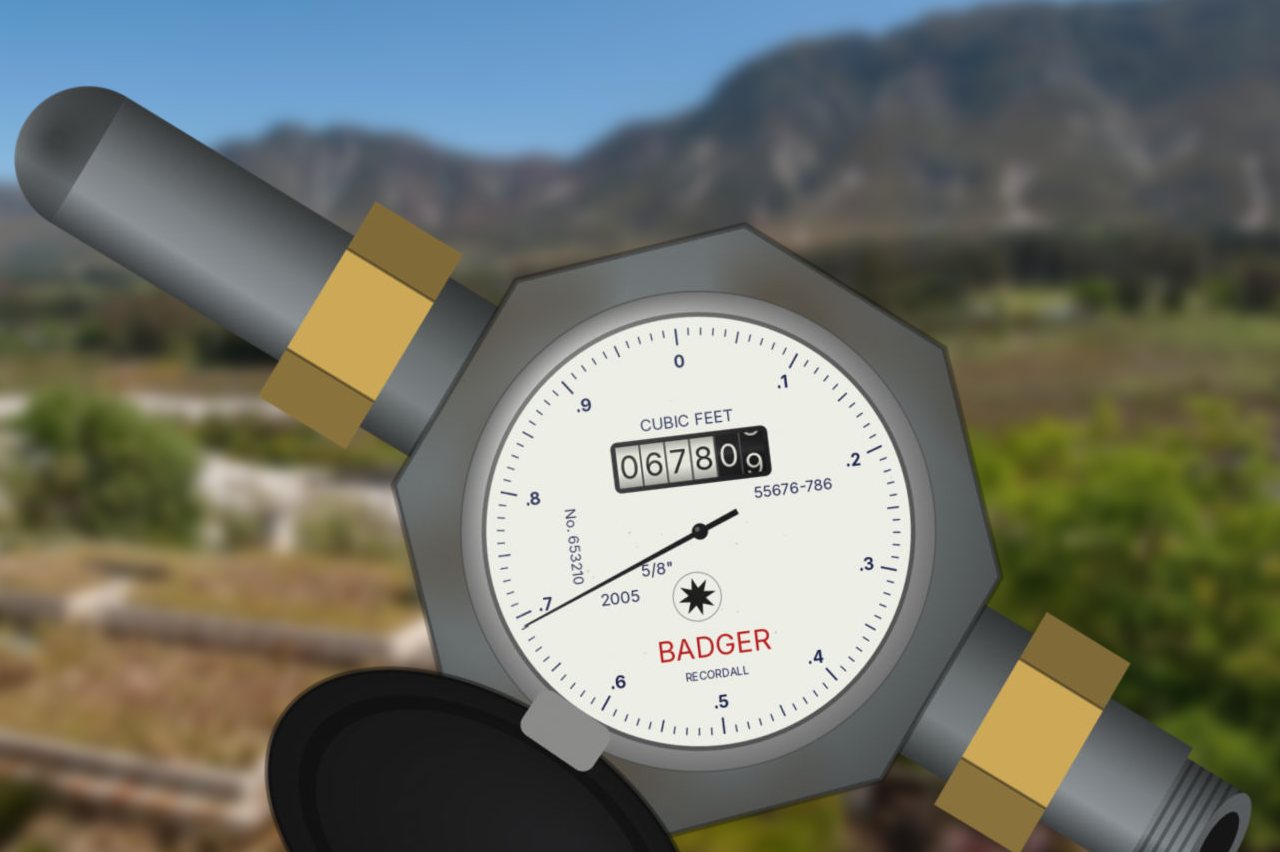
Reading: 67808.69 ft³
